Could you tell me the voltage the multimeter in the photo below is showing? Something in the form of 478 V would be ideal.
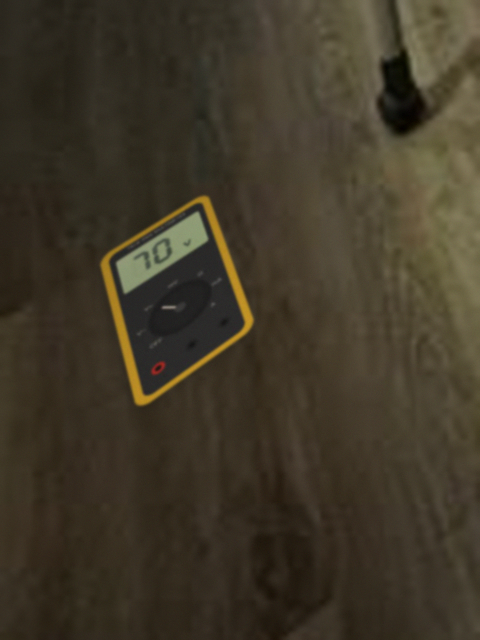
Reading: 70 V
